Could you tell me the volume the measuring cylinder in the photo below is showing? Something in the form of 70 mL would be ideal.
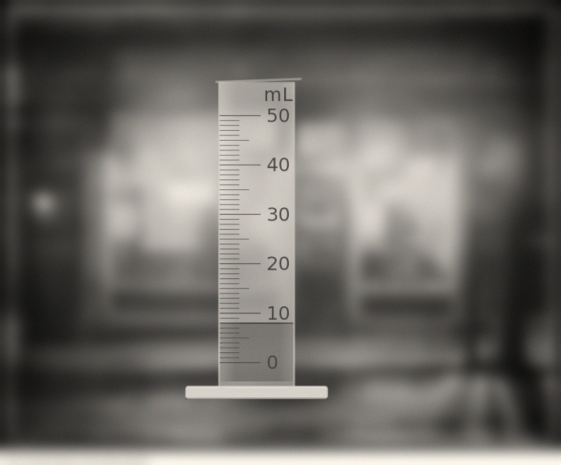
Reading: 8 mL
